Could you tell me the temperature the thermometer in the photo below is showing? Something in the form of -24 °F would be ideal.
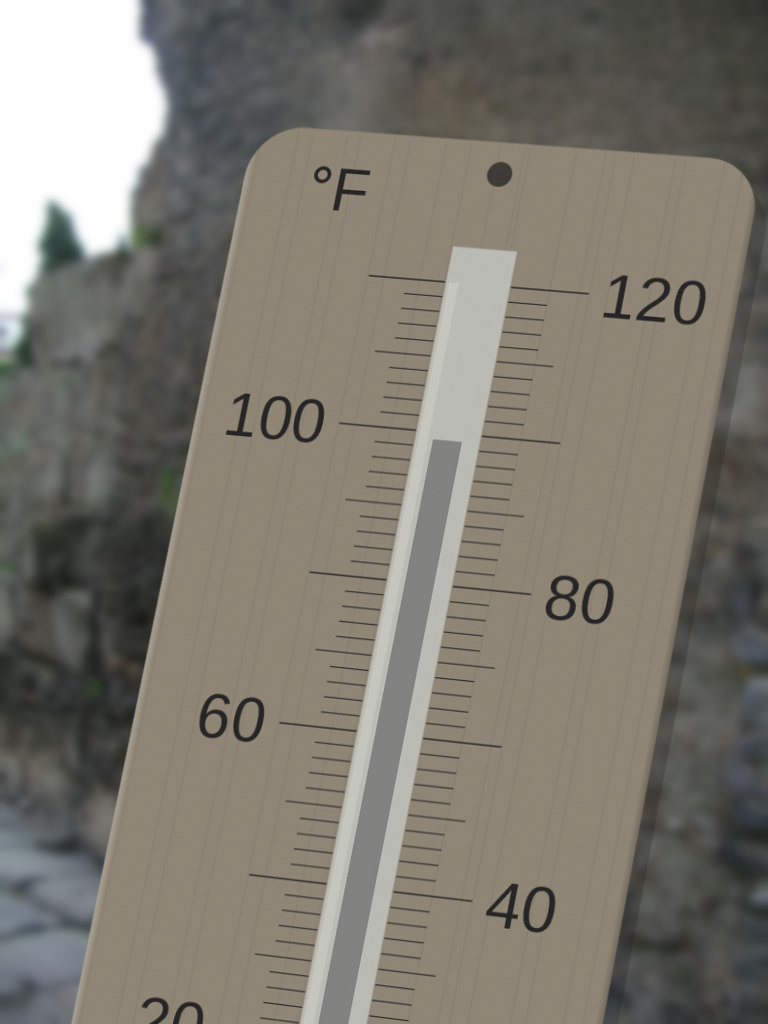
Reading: 99 °F
